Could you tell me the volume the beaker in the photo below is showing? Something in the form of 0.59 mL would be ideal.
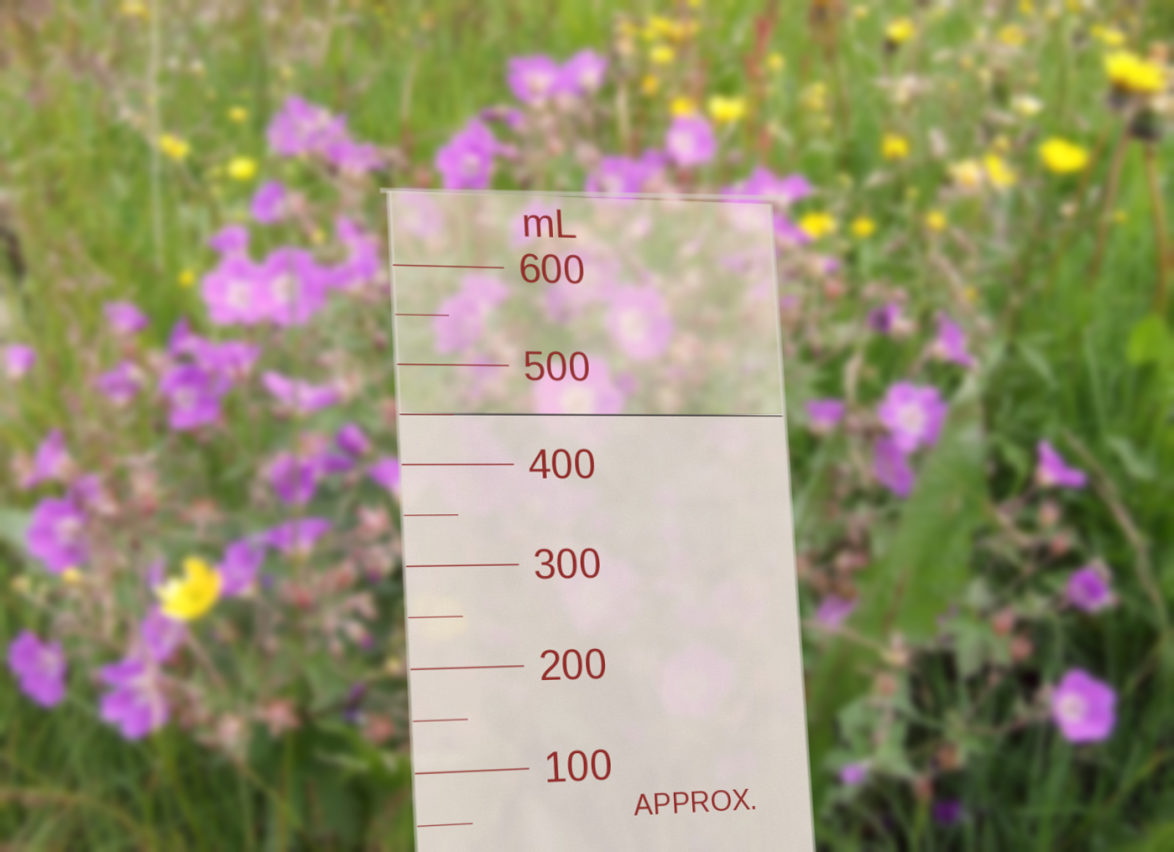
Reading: 450 mL
